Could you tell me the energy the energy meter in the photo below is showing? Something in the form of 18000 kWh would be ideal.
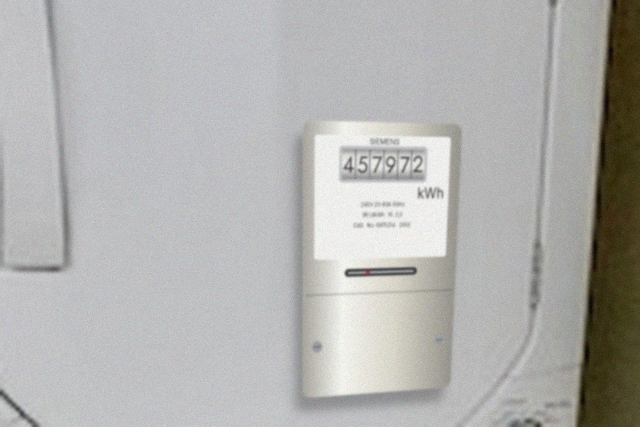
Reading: 457972 kWh
